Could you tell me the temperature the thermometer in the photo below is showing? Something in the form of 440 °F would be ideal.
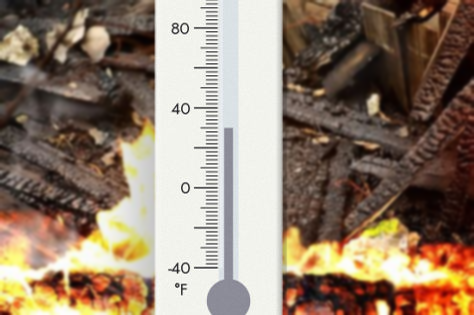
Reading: 30 °F
